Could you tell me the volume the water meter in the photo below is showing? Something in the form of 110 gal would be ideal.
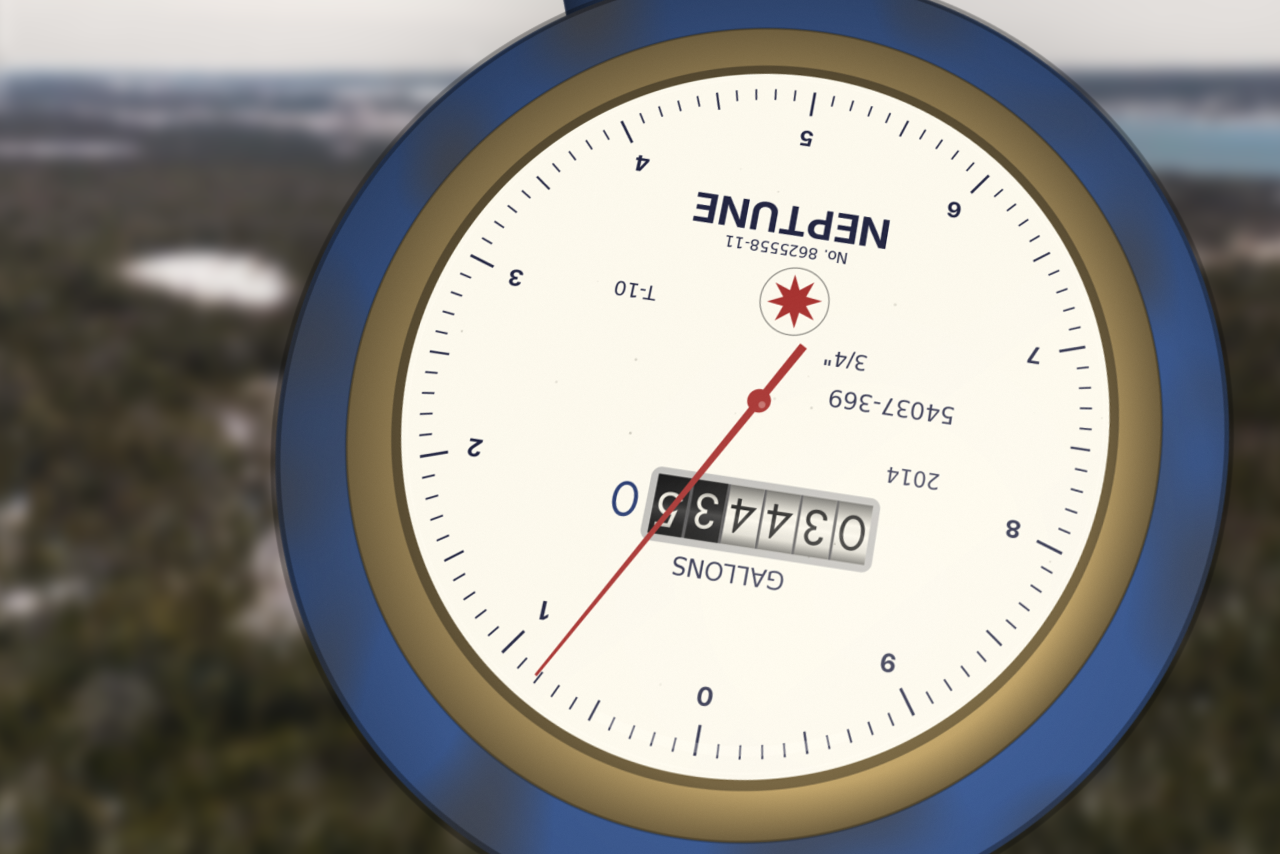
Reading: 344350.8 gal
